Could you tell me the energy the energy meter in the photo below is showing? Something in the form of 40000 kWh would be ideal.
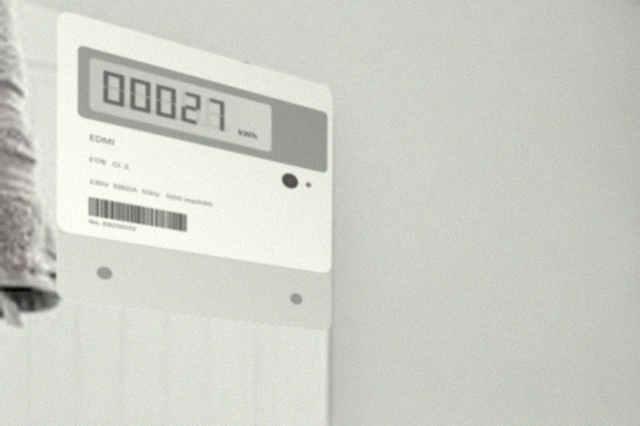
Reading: 27 kWh
